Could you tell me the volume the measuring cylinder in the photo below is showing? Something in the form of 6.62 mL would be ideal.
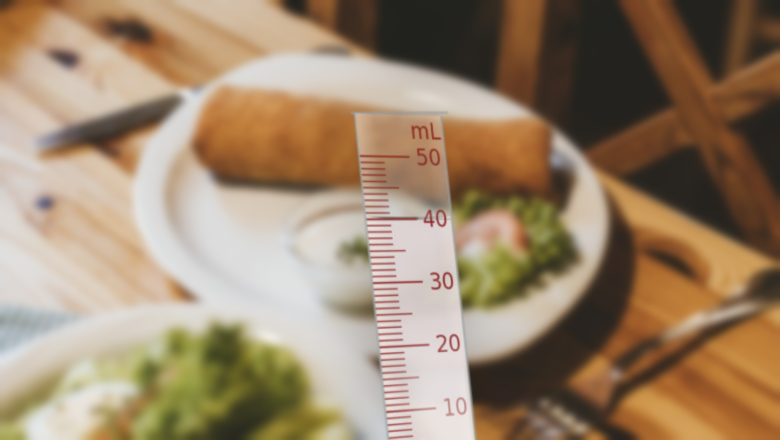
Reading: 40 mL
